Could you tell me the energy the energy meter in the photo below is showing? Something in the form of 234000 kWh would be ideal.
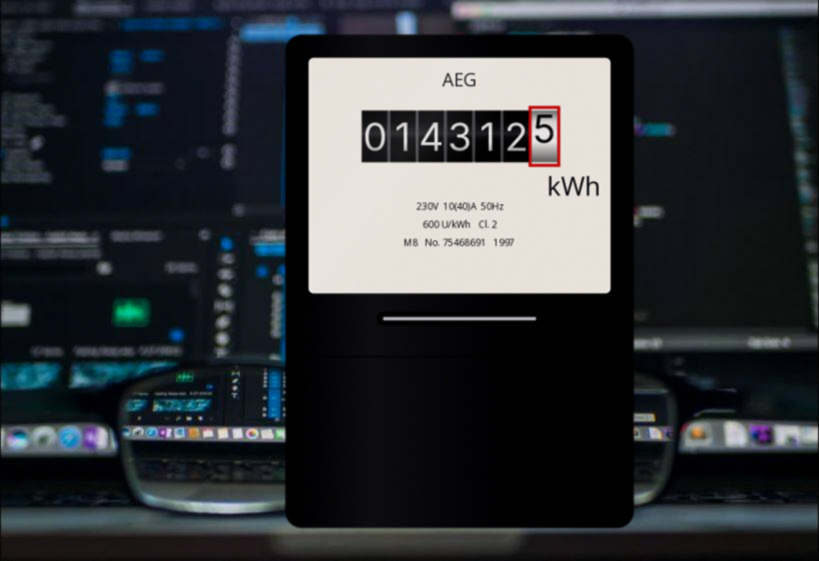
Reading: 14312.5 kWh
